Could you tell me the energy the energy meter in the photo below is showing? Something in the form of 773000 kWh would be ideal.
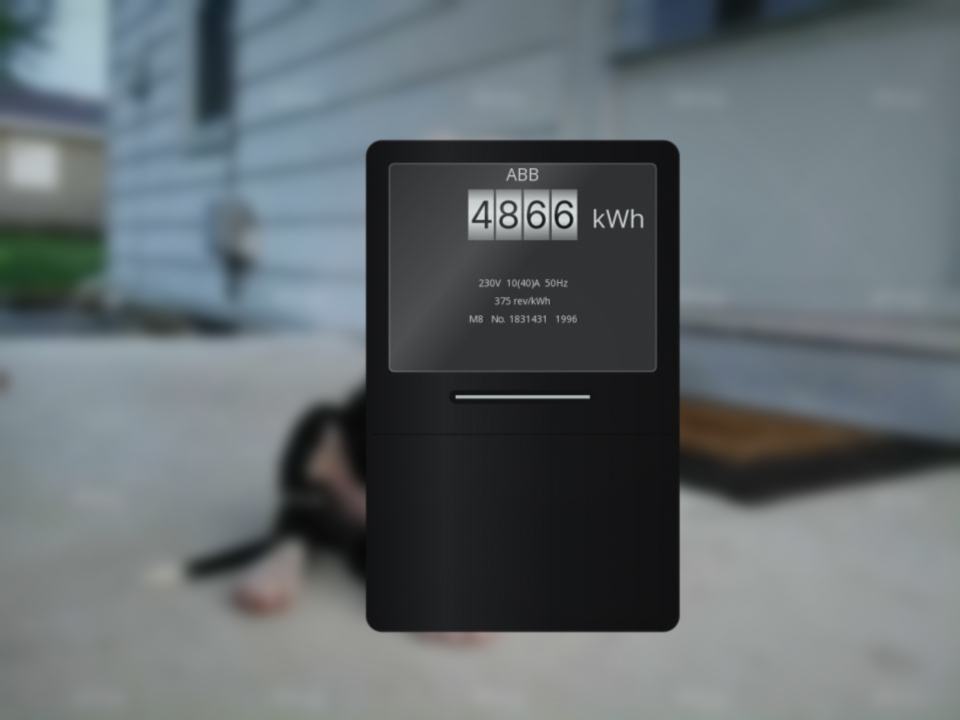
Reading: 4866 kWh
